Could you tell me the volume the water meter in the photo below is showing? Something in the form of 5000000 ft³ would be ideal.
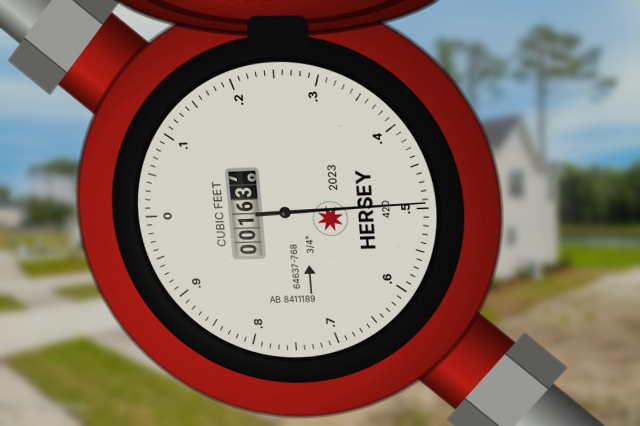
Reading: 1637.49 ft³
